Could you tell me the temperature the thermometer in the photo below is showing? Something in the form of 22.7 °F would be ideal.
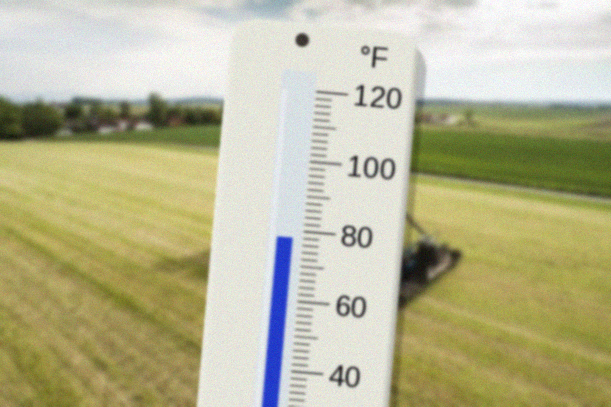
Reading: 78 °F
